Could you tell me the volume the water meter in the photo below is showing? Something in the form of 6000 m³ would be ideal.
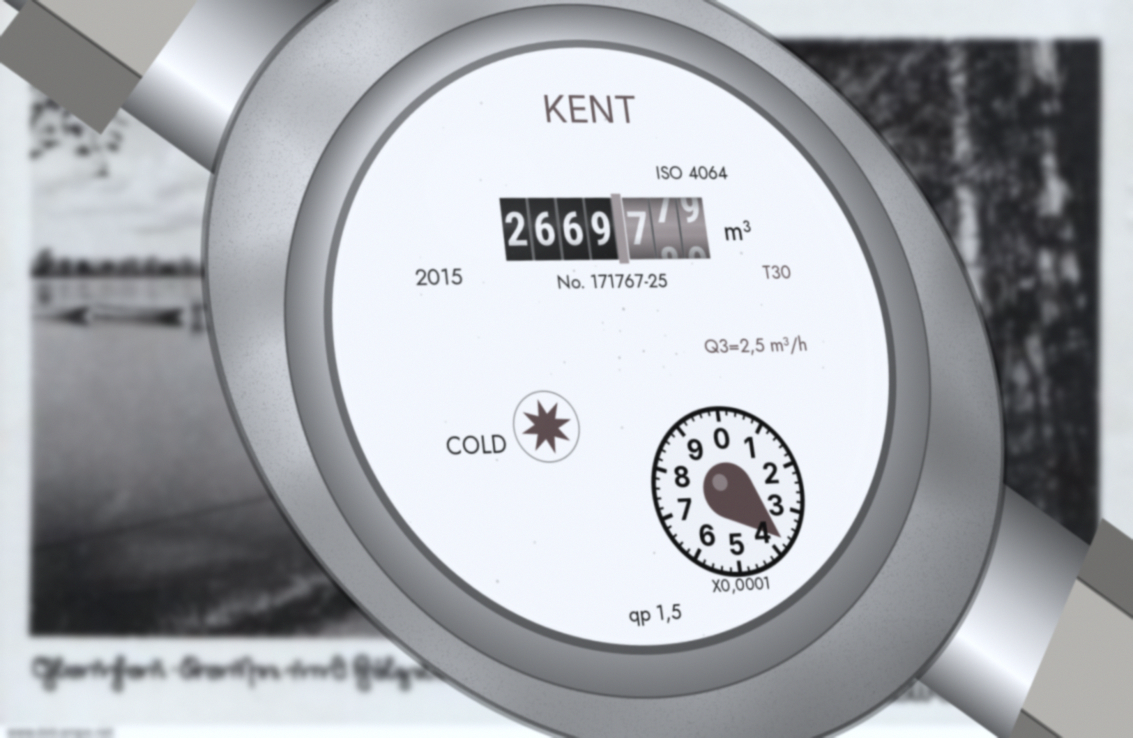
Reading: 2669.7793 m³
